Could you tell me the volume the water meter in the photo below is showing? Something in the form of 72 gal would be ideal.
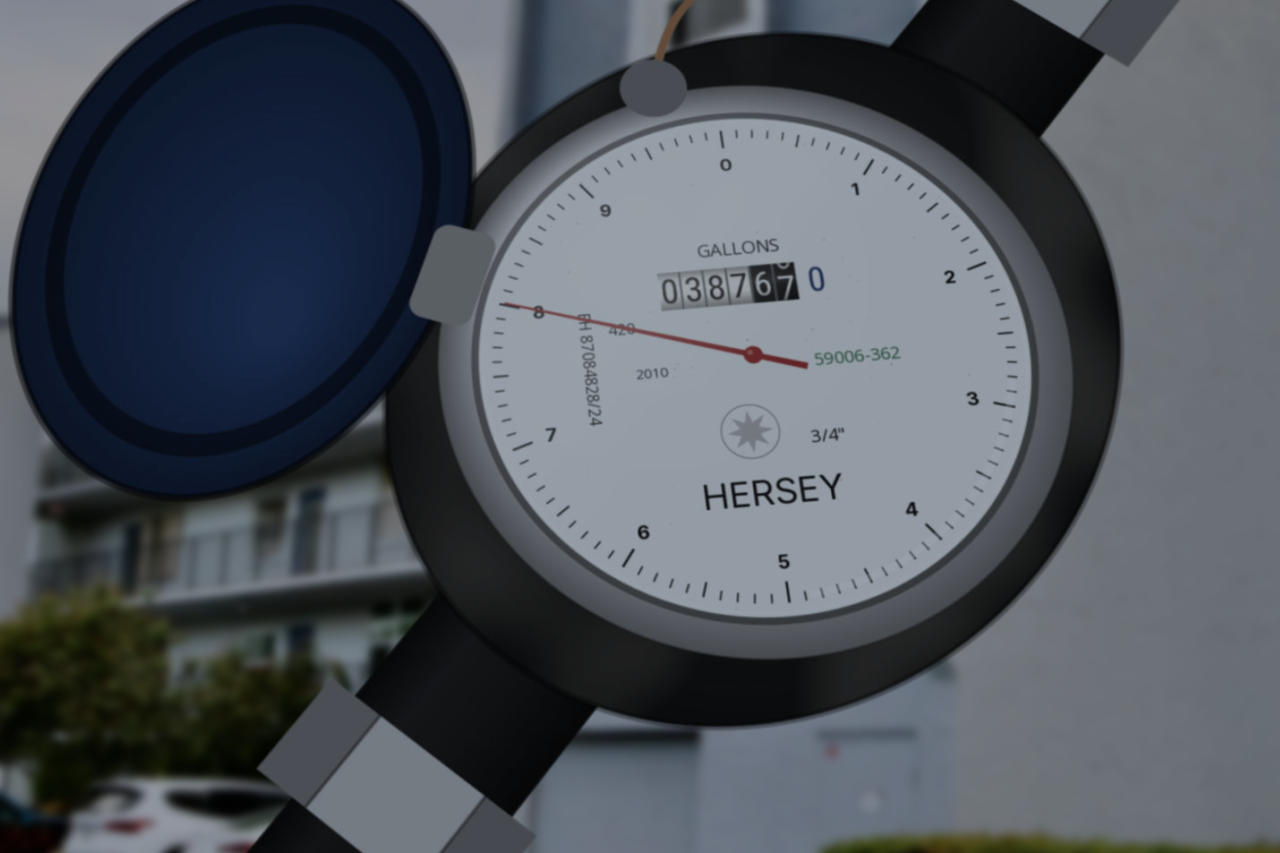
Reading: 387668.0 gal
